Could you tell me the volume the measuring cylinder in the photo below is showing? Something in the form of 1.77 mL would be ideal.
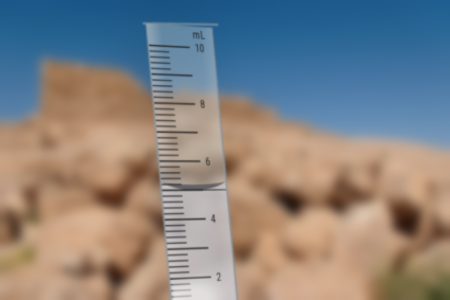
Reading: 5 mL
